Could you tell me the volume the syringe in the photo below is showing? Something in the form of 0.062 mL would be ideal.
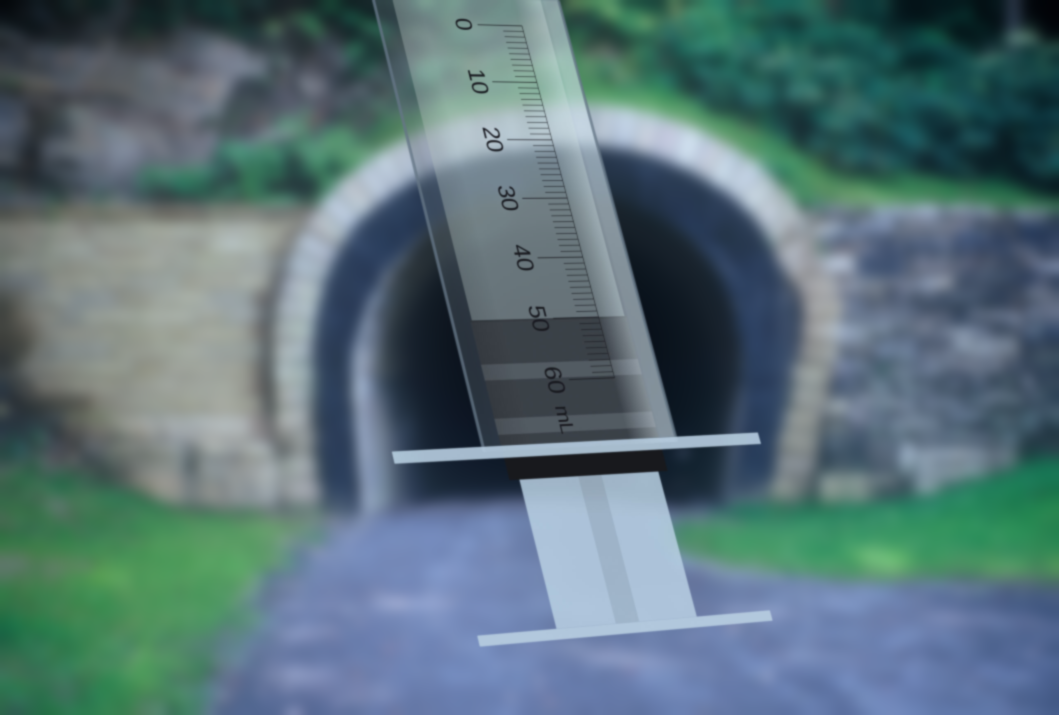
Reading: 50 mL
